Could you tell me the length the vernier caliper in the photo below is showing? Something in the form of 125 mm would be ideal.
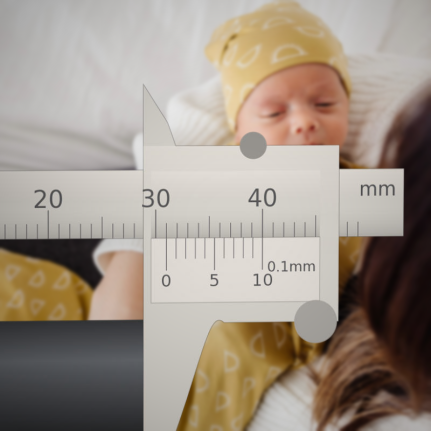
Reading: 31.0 mm
